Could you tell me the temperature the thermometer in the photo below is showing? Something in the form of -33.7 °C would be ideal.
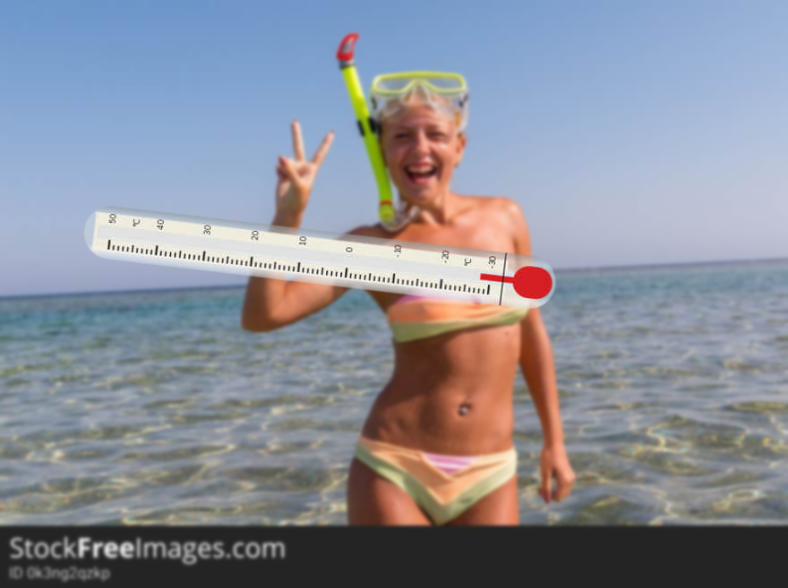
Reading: -28 °C
